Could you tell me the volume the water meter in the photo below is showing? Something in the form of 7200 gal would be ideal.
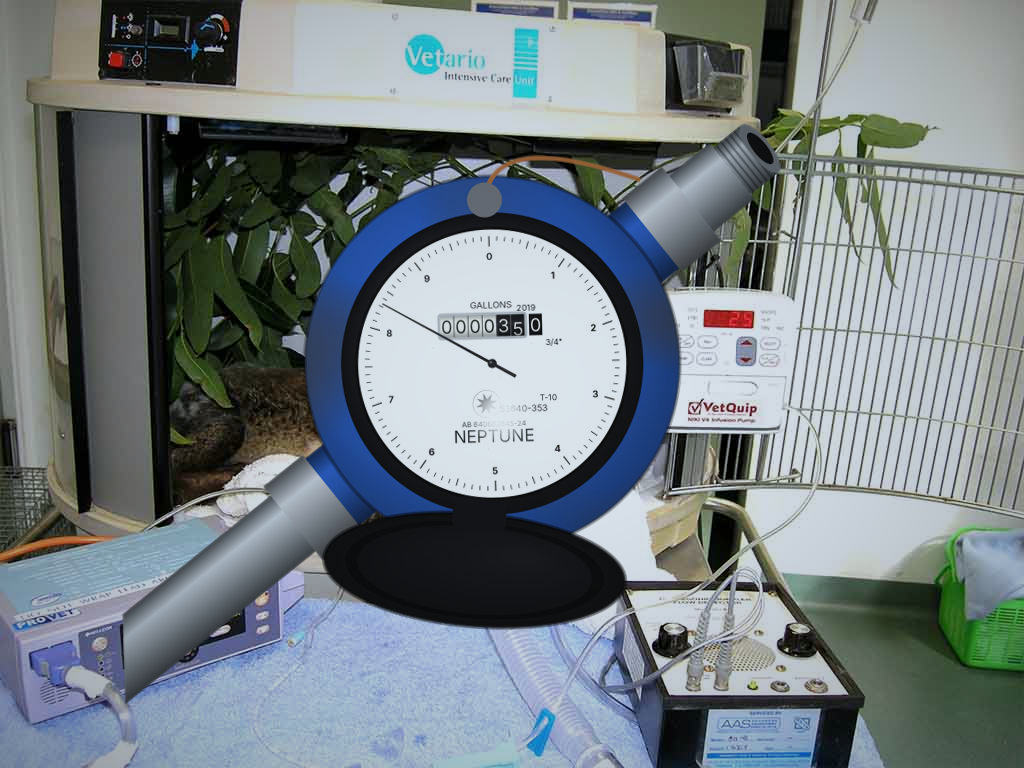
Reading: 348.3 gal
